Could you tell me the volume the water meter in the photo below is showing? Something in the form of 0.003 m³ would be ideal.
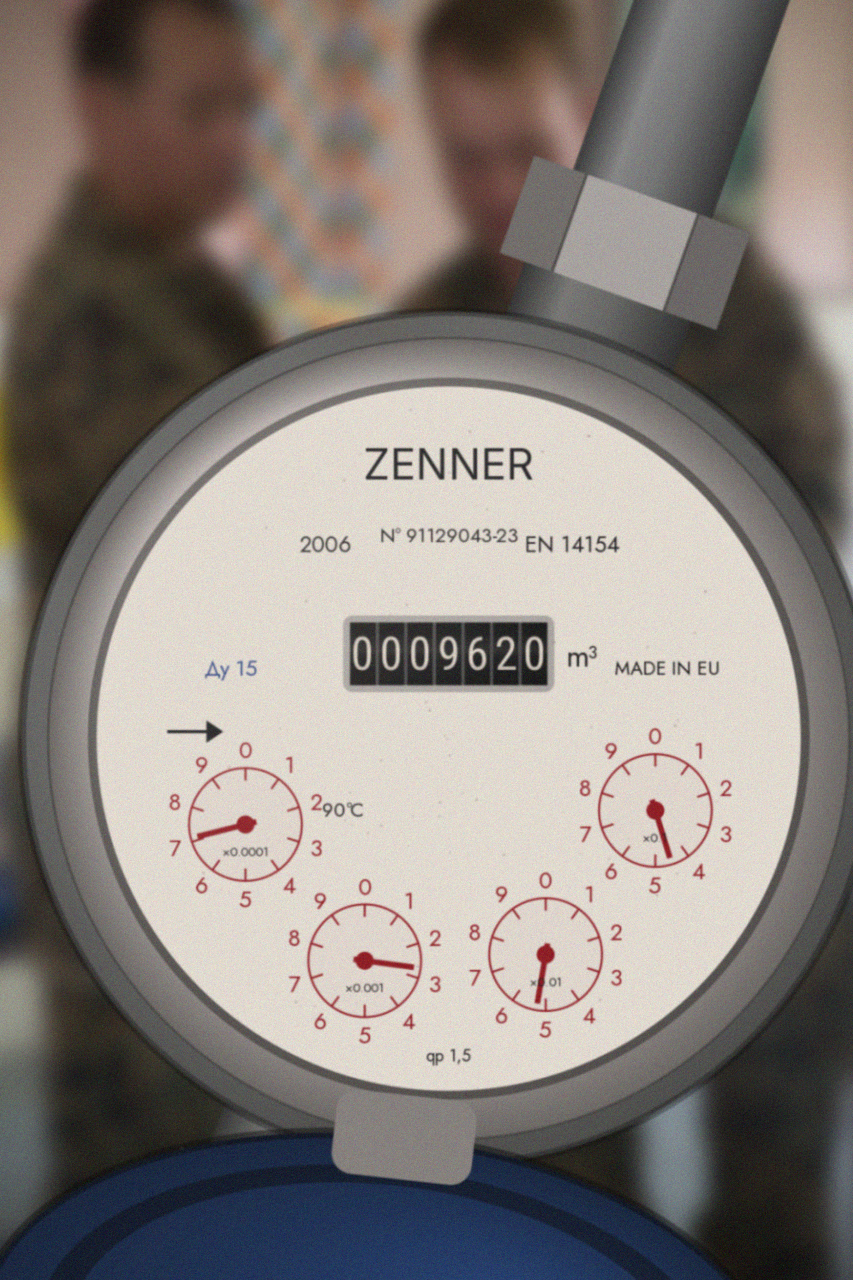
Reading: 9620.4527 m³
